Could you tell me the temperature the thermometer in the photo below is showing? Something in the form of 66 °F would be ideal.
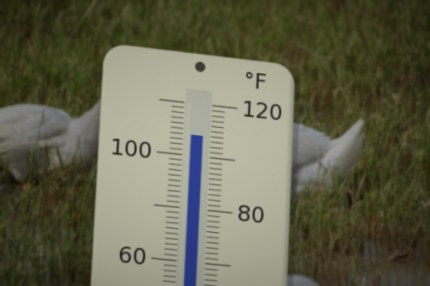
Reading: 108 °F
